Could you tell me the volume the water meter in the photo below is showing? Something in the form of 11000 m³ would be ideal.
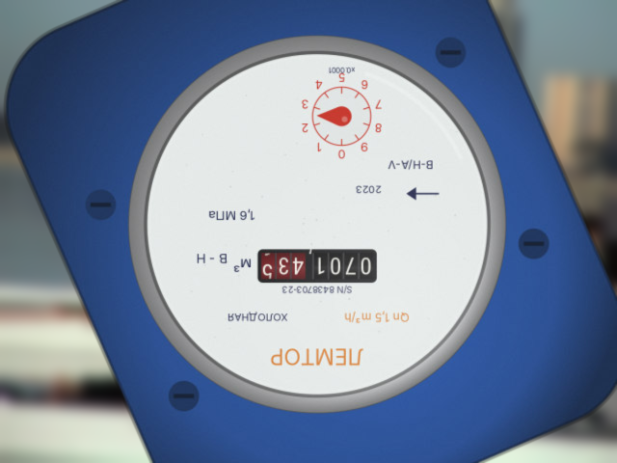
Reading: 701.4352 m³
